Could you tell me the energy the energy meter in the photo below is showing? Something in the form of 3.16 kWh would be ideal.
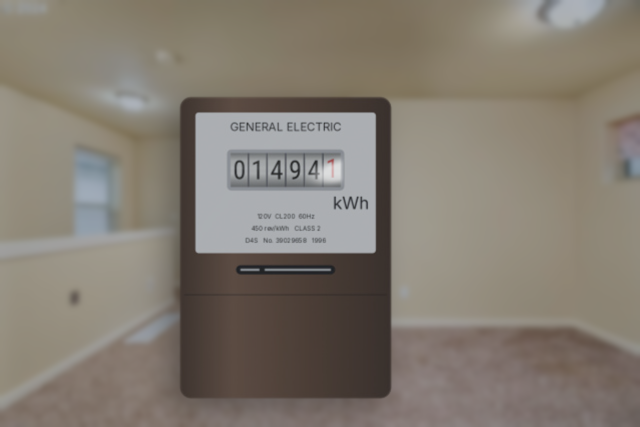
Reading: 1494.1 kWh
